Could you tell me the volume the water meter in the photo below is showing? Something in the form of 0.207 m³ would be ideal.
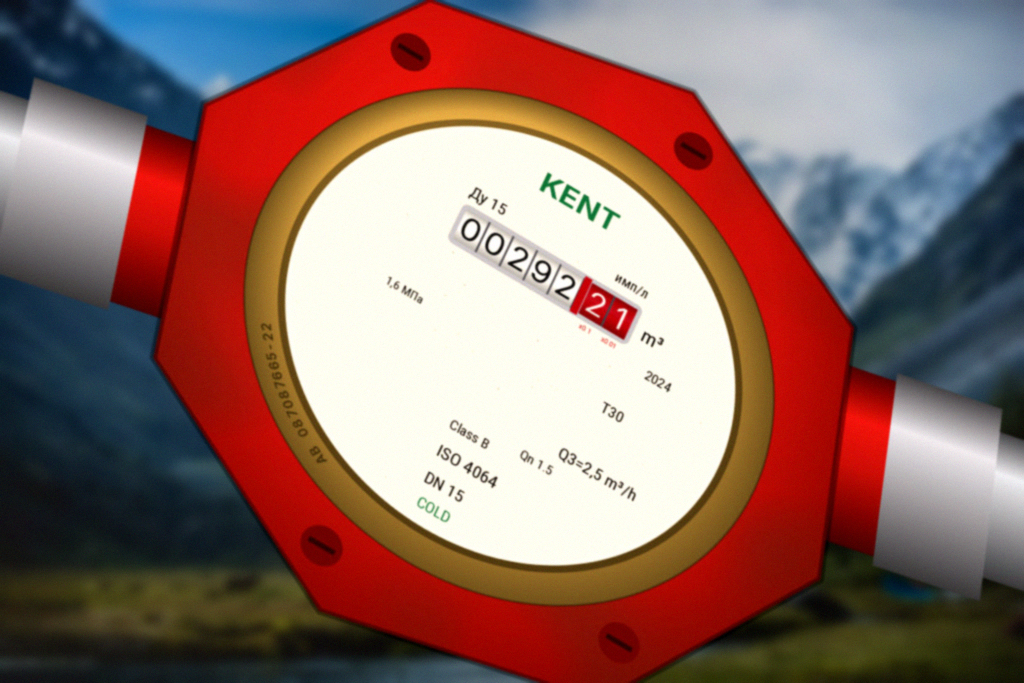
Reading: 292.21 m³
